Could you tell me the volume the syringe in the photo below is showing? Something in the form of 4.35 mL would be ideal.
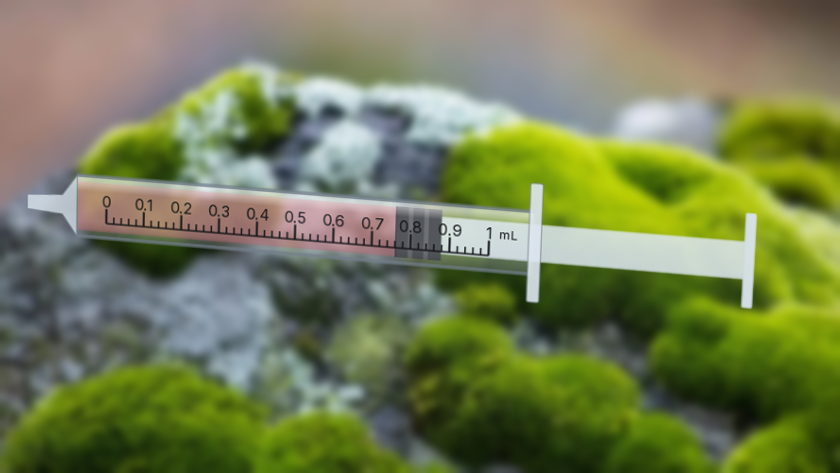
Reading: 0.76 mL
